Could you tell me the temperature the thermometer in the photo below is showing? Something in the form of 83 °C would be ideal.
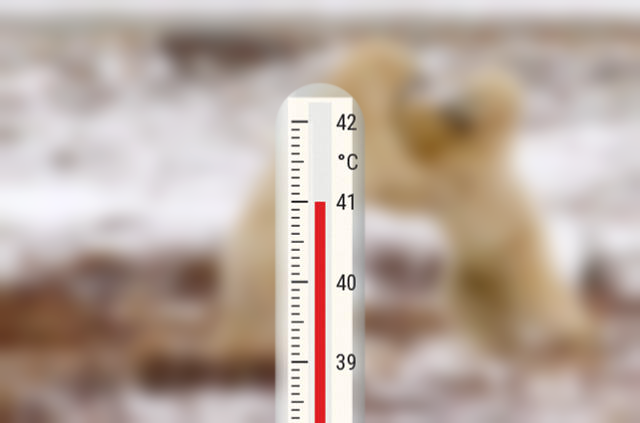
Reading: 41 °C
